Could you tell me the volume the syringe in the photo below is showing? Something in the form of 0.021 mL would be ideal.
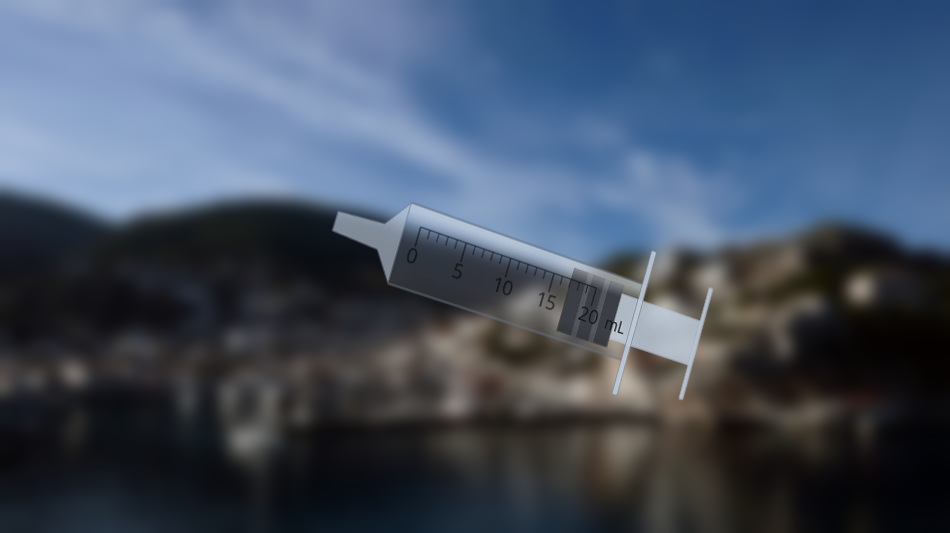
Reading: 17 mL
